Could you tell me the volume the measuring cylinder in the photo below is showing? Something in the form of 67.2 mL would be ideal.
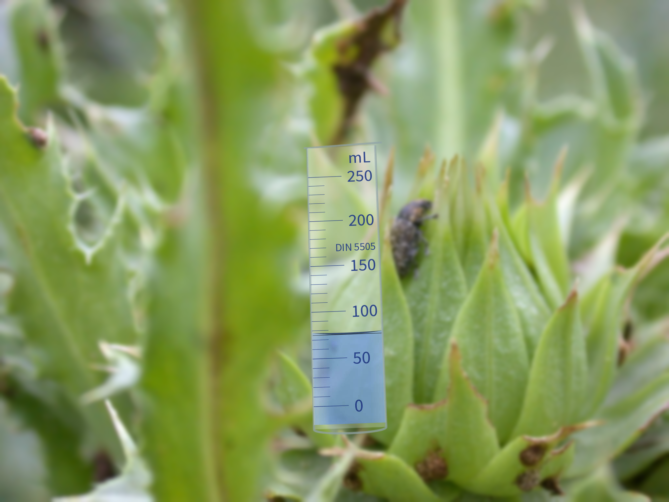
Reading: 75 mL
